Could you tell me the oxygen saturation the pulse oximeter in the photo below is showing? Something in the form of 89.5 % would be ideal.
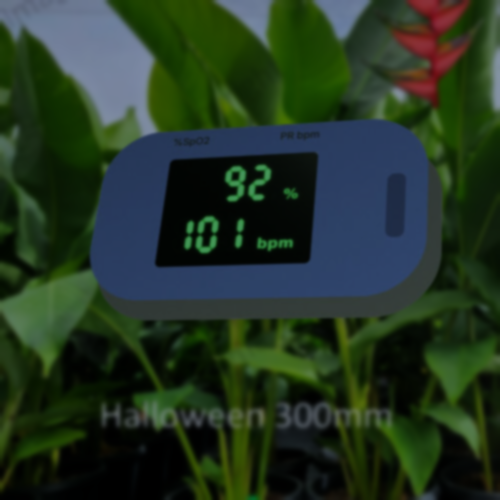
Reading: 92 %
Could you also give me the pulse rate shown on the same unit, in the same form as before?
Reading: 101 bpm
